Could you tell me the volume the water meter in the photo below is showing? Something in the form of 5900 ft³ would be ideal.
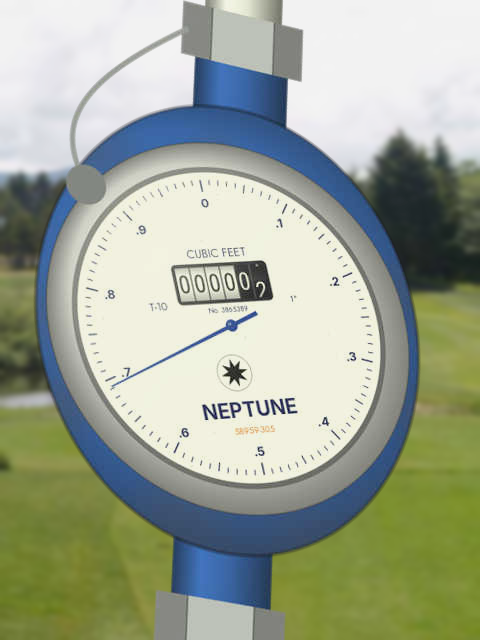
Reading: 1.69 ft³
